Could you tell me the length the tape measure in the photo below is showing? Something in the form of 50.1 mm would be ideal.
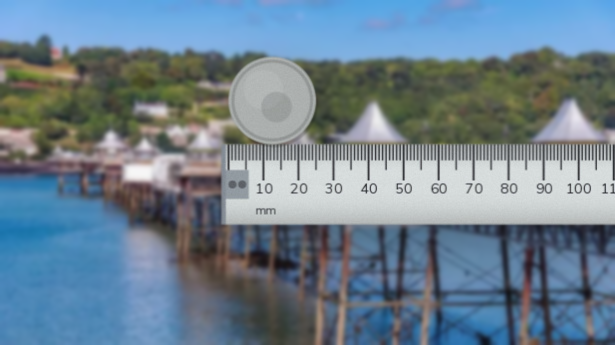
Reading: 25 mm
